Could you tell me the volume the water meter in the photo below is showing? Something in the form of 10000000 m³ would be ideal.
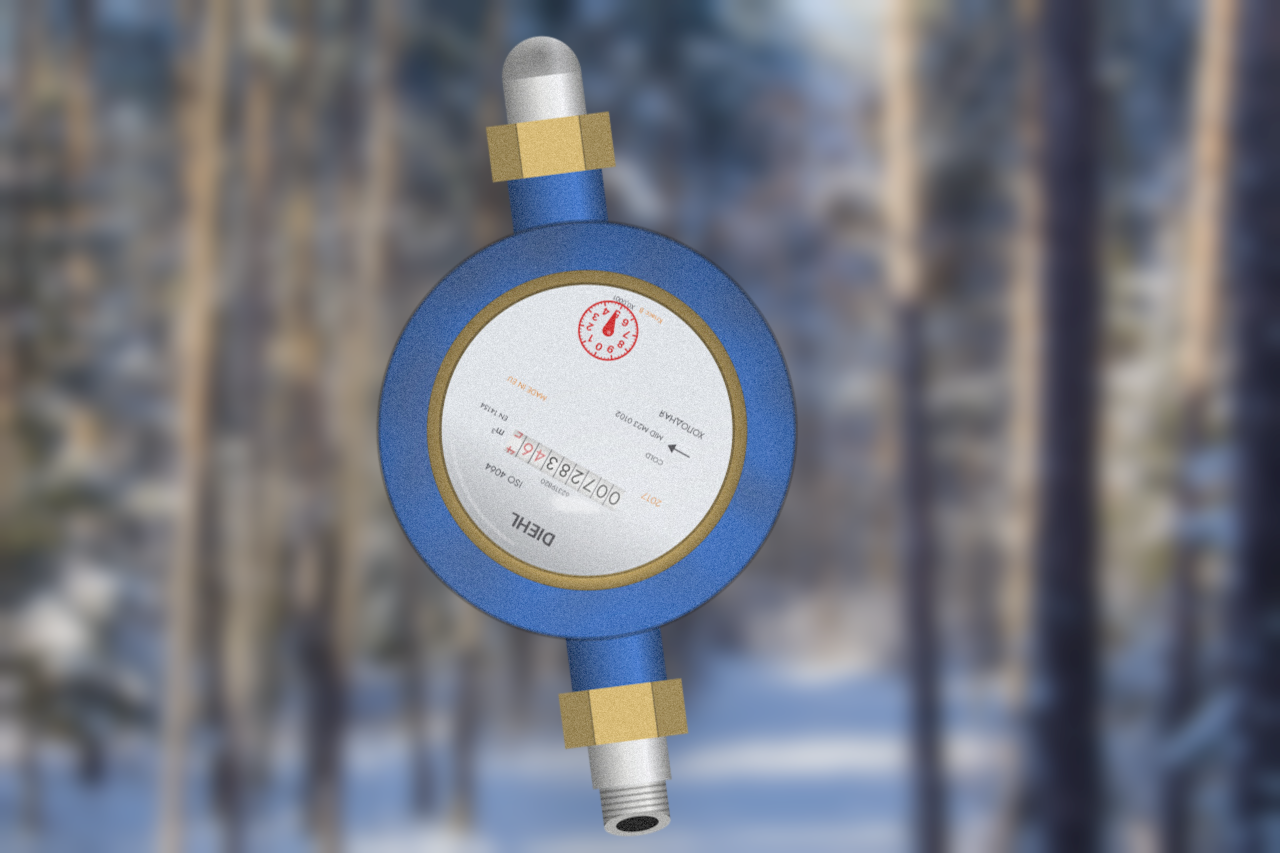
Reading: 7283.4644 m³
